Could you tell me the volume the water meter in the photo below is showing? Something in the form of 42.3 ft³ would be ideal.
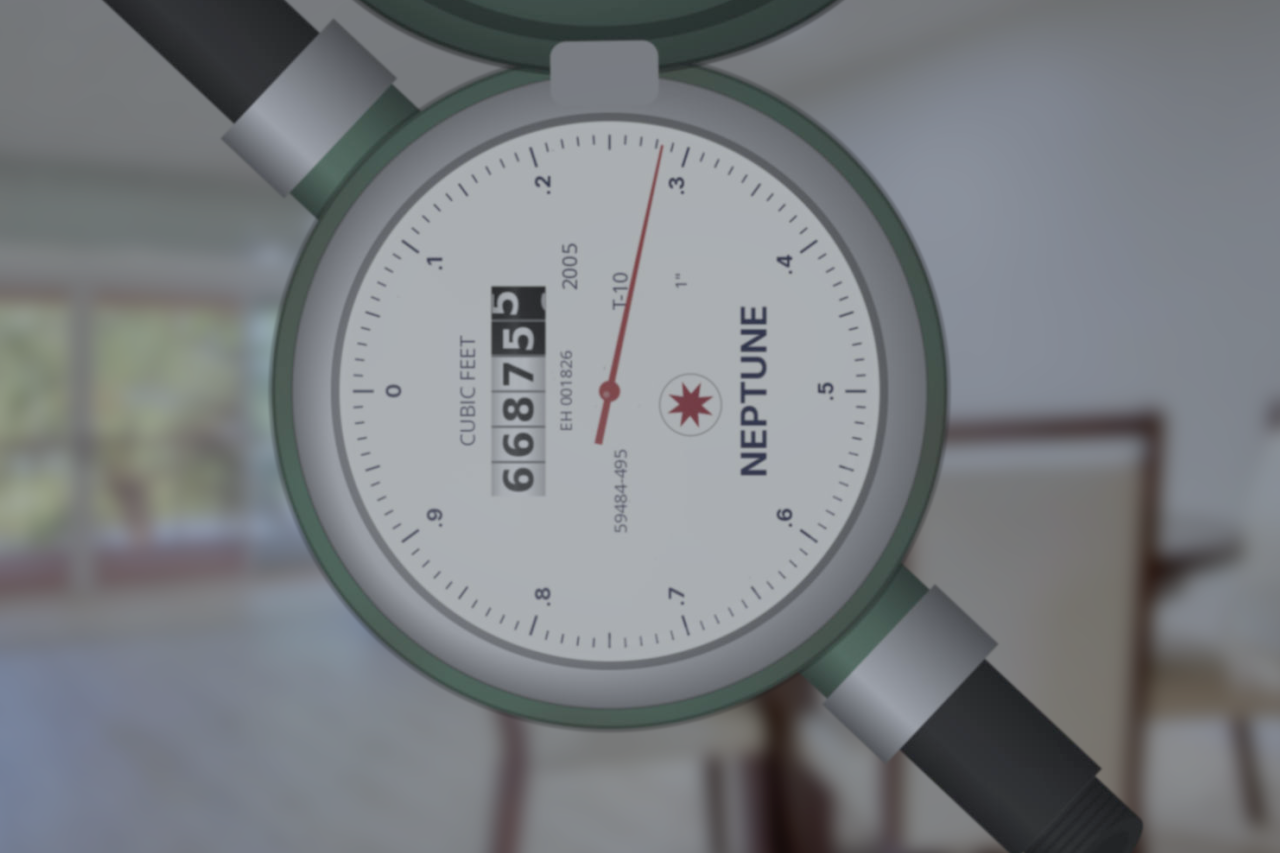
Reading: 668755.28 ft³
